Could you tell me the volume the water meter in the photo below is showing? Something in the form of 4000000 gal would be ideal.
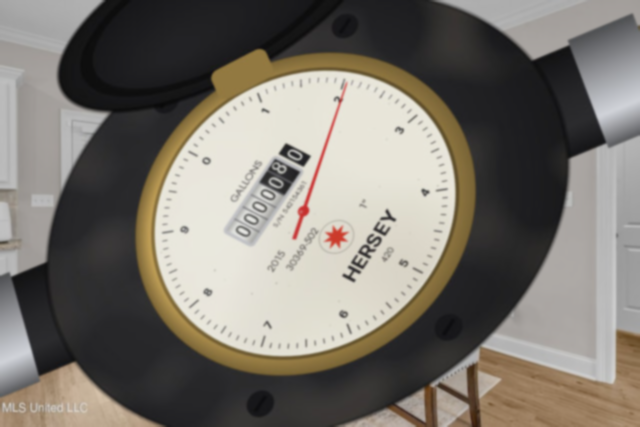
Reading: 82.0 gal
